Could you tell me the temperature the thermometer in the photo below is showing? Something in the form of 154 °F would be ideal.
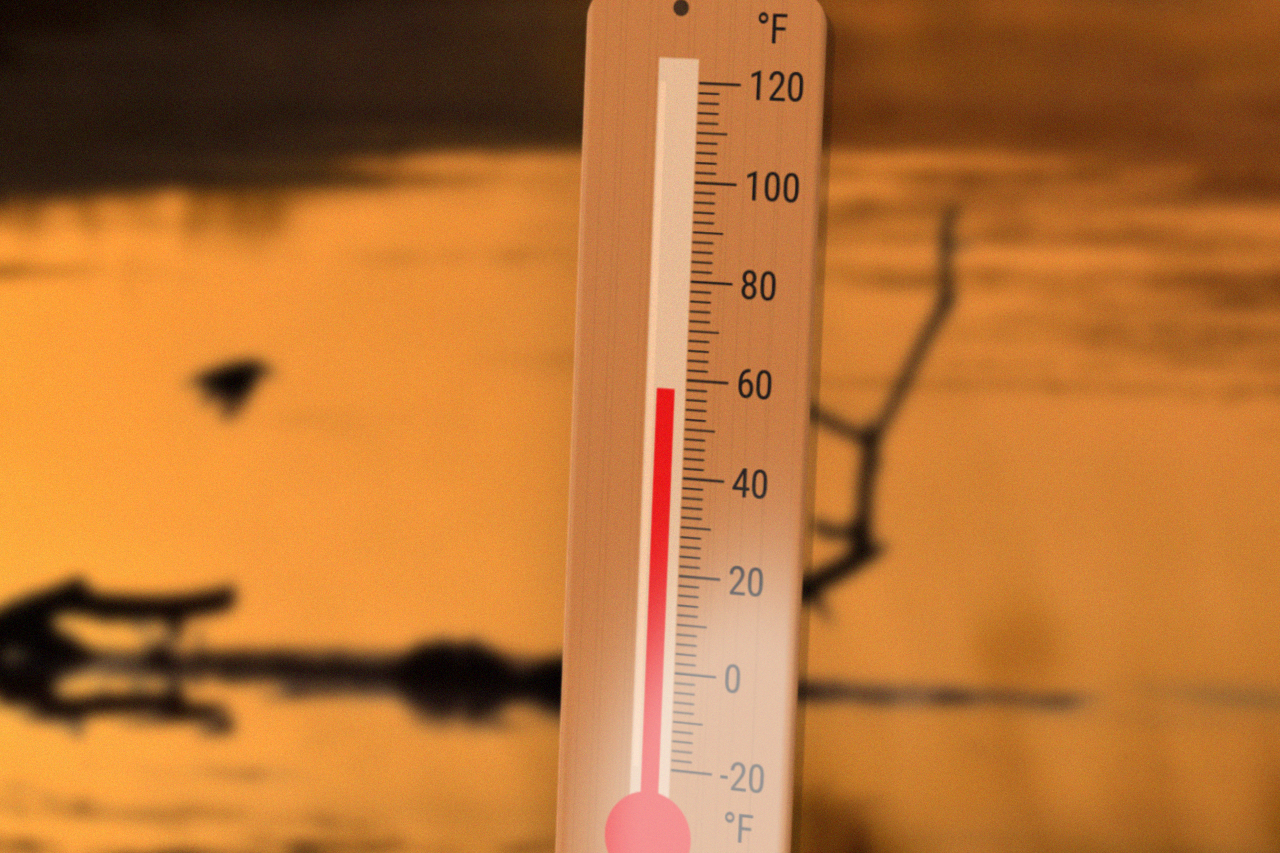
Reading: 58 °F
